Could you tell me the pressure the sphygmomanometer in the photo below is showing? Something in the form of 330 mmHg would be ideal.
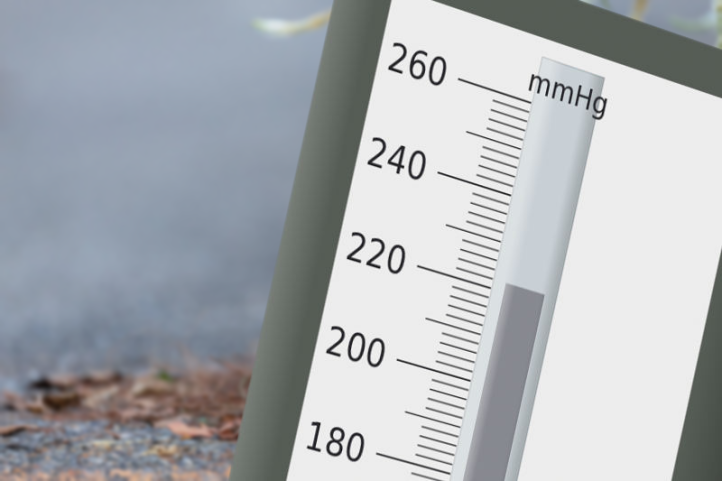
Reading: 222 mmHg
